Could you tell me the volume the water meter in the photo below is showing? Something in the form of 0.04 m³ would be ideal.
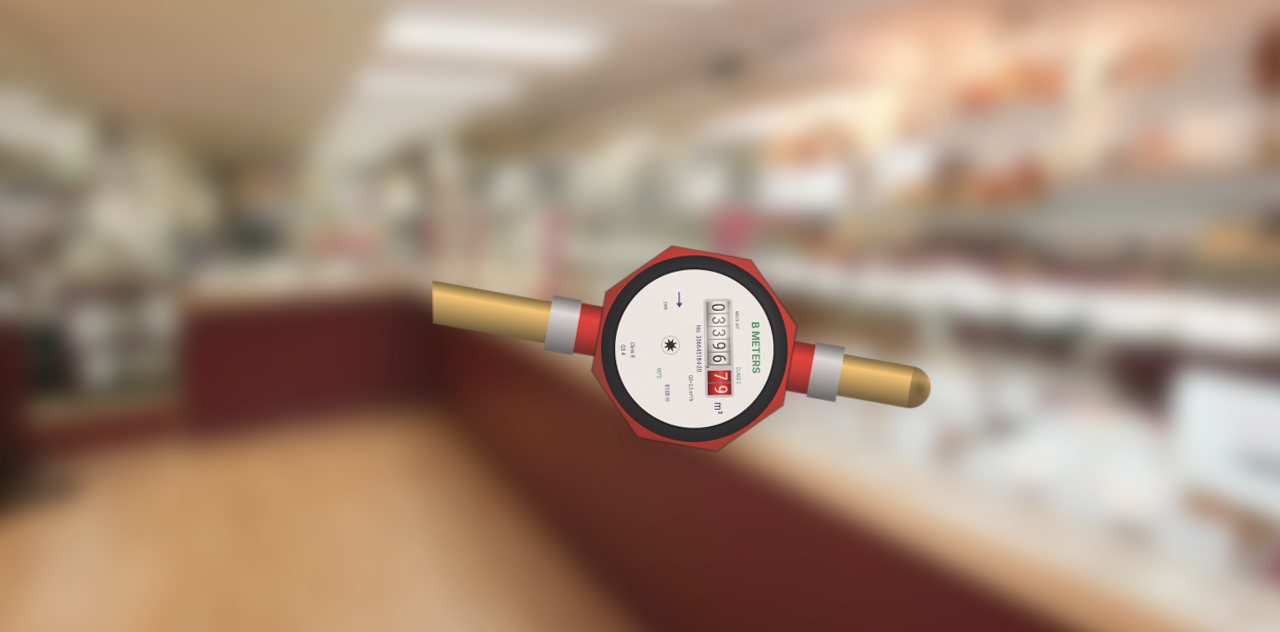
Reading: 3396.79 m³
